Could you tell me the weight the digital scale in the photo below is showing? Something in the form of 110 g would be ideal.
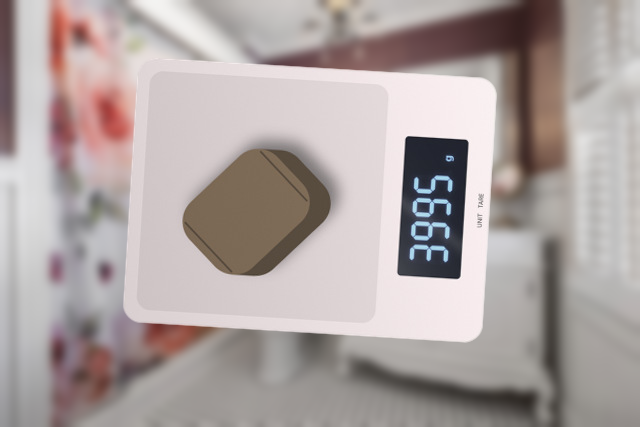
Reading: 3995 g
